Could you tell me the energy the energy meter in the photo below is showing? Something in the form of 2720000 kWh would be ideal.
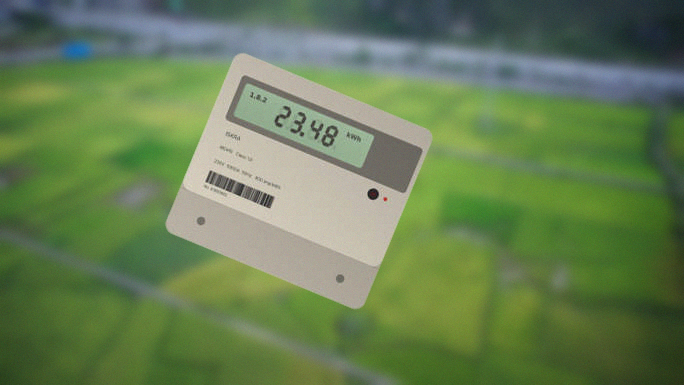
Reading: 23.48 kWh
